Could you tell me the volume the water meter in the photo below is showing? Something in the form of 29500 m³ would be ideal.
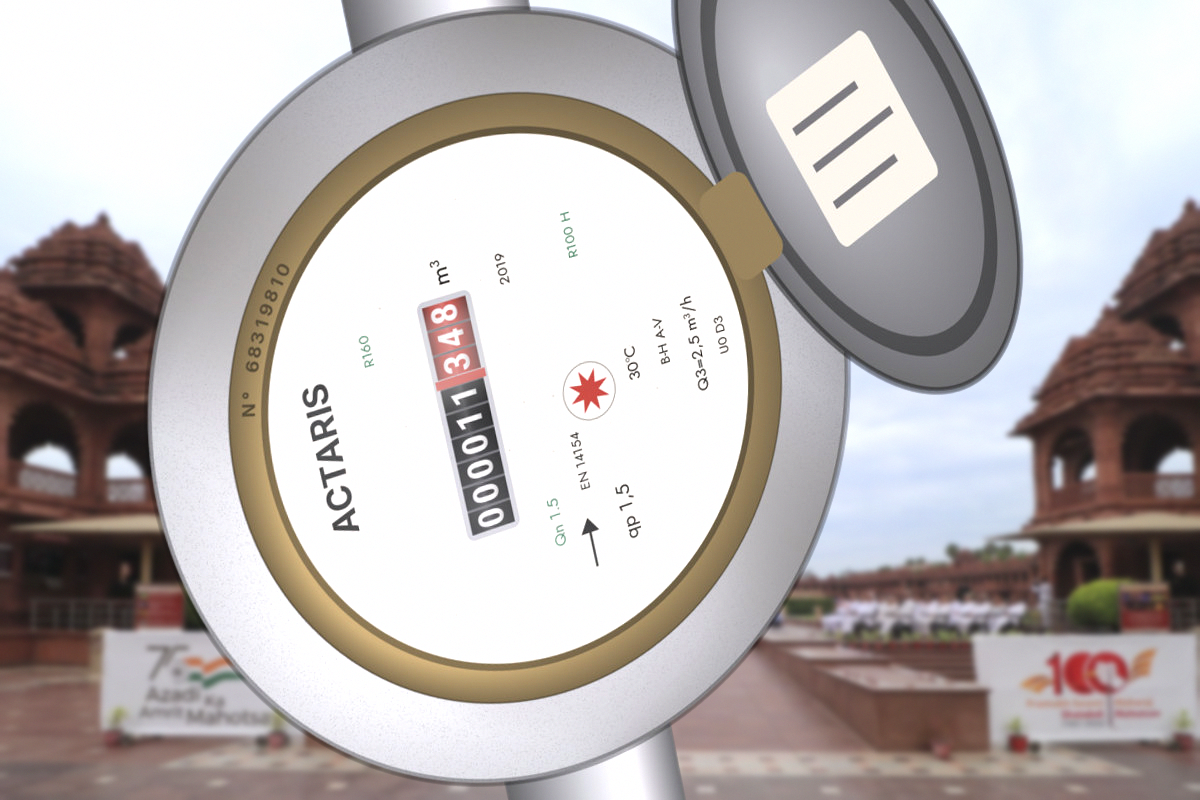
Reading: 11.348 m³
